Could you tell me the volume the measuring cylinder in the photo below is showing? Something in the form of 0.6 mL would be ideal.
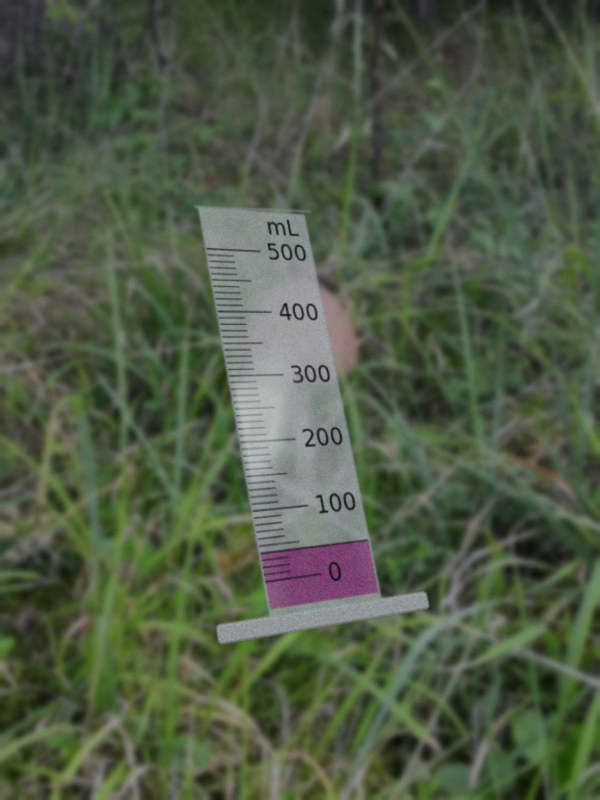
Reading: 40 mL
